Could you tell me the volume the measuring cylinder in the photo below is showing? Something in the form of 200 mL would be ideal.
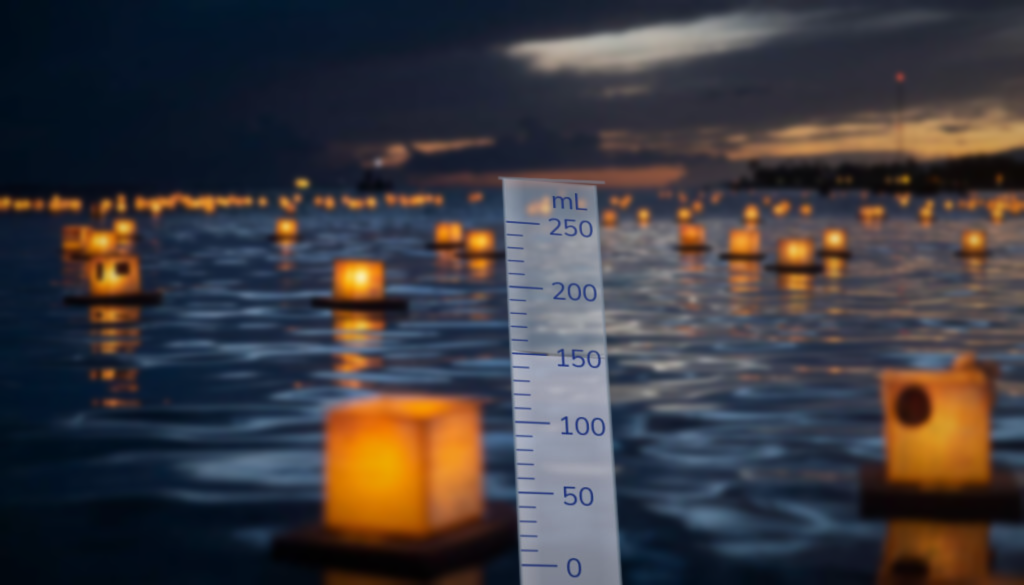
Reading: 150 mL
